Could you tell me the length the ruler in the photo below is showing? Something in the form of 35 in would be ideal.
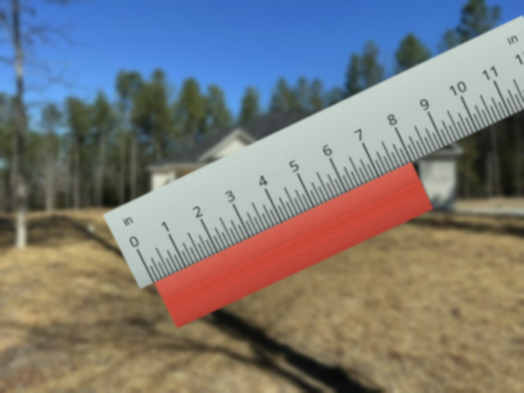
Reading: 8 in
